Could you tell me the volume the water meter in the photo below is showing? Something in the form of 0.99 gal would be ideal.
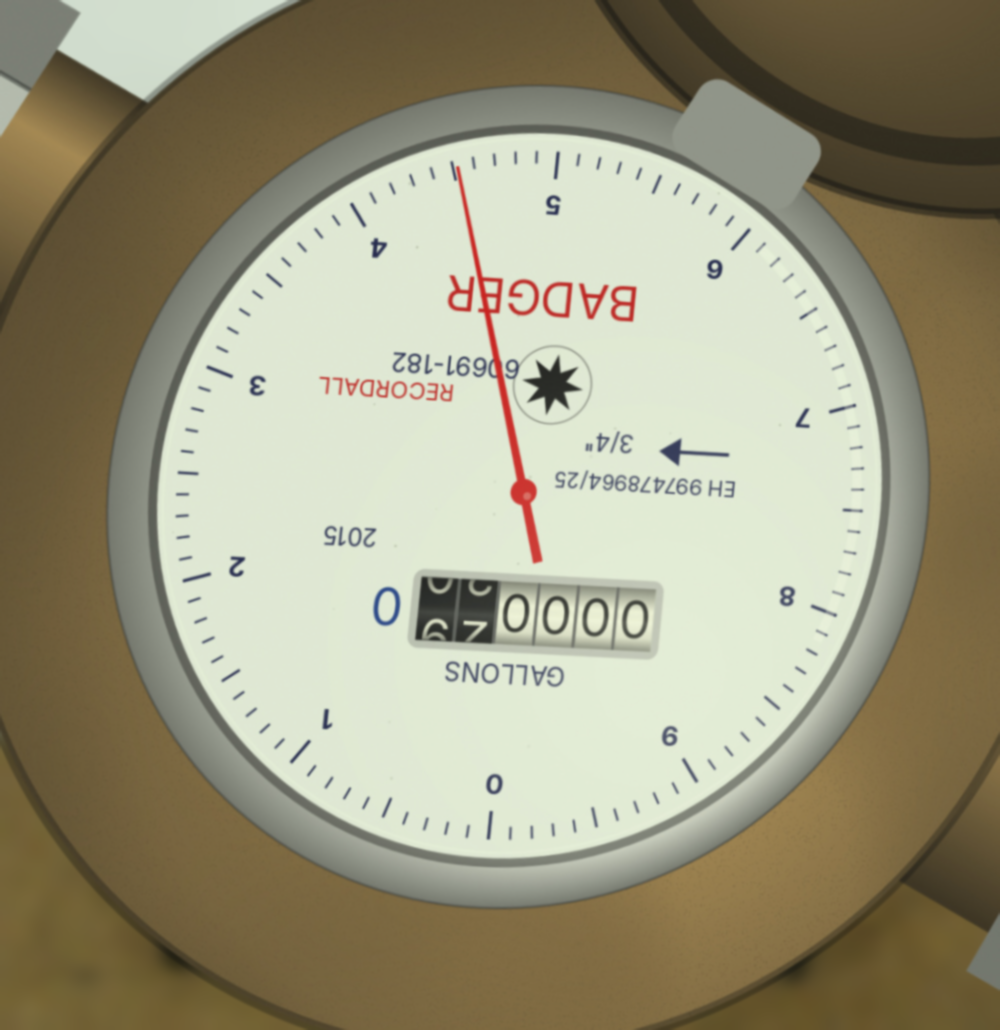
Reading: 294.5 gal
